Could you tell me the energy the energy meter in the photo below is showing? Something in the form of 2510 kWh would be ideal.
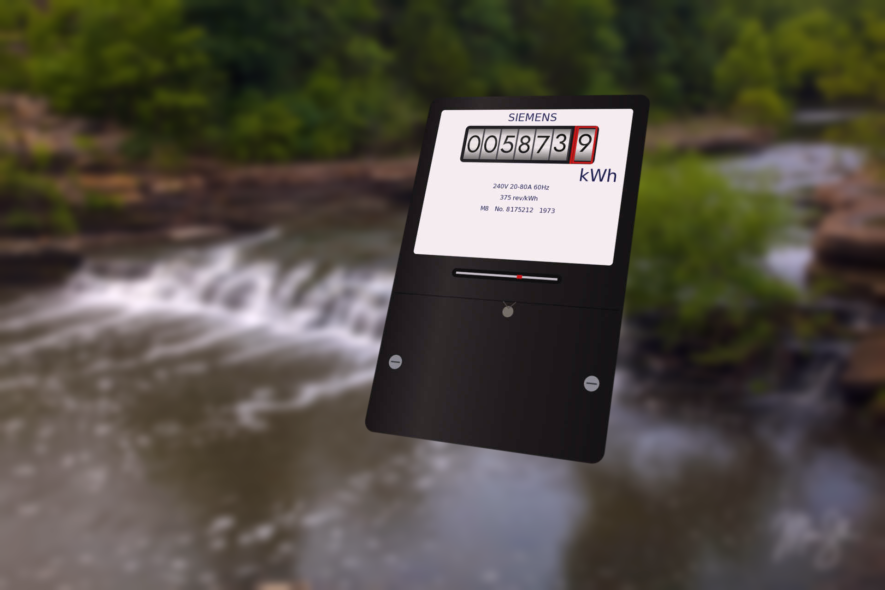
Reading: 5873.9 kWh
